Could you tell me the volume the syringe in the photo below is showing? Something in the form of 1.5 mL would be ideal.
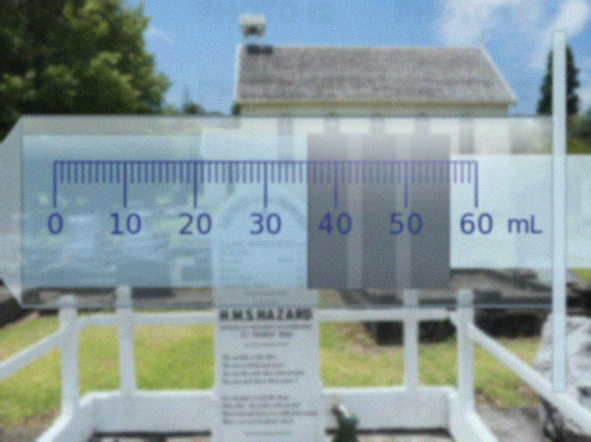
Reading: 36 mL
